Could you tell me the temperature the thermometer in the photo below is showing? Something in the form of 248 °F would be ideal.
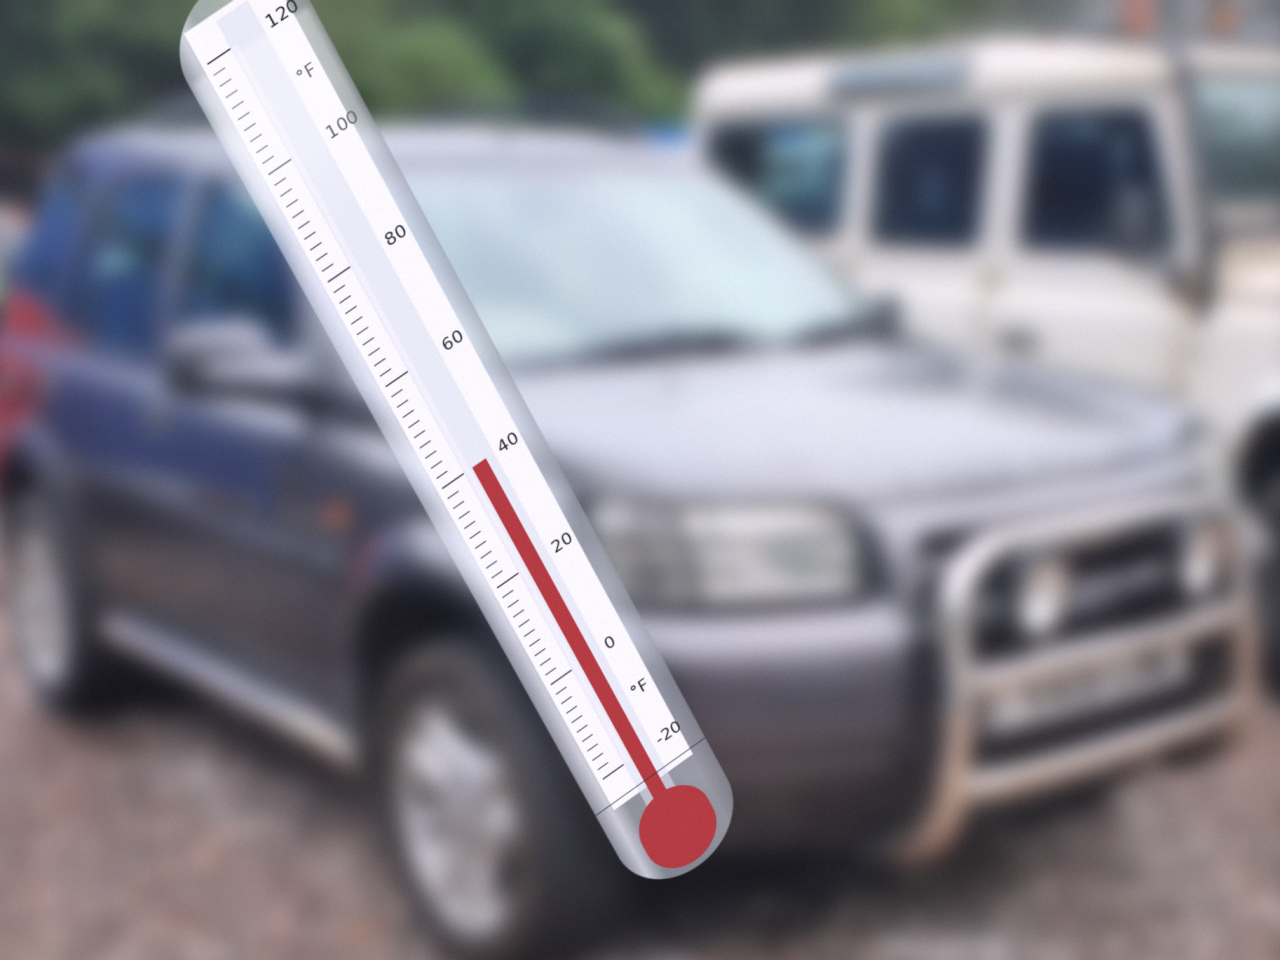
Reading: 40 °F
